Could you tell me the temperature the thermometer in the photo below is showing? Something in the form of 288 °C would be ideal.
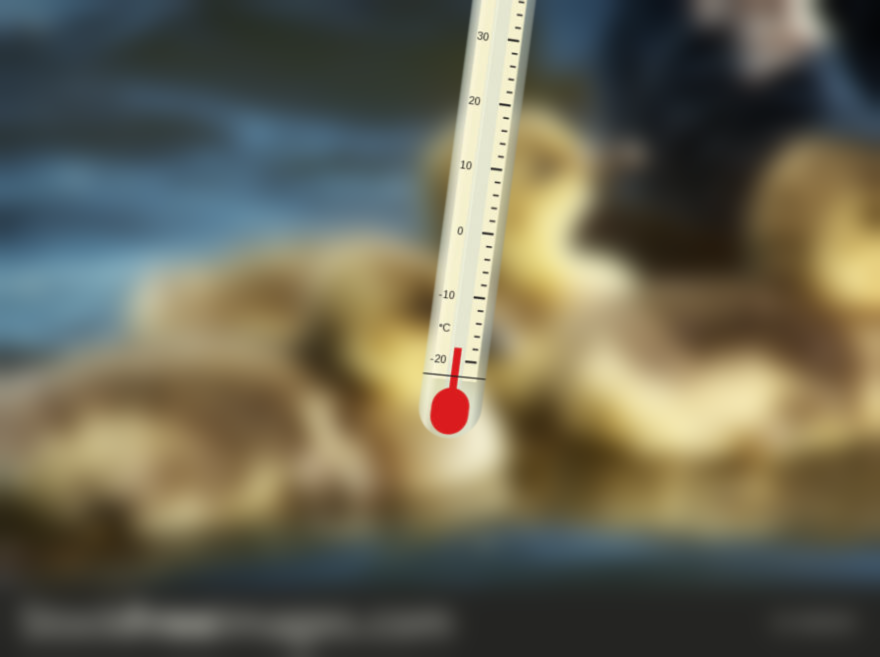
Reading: -18 °C
